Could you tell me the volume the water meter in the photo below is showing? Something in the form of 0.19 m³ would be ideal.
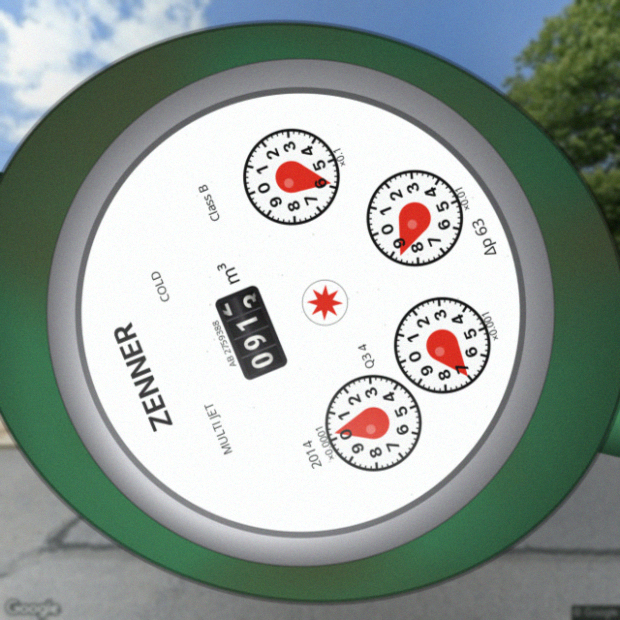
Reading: 912.5870 m³
